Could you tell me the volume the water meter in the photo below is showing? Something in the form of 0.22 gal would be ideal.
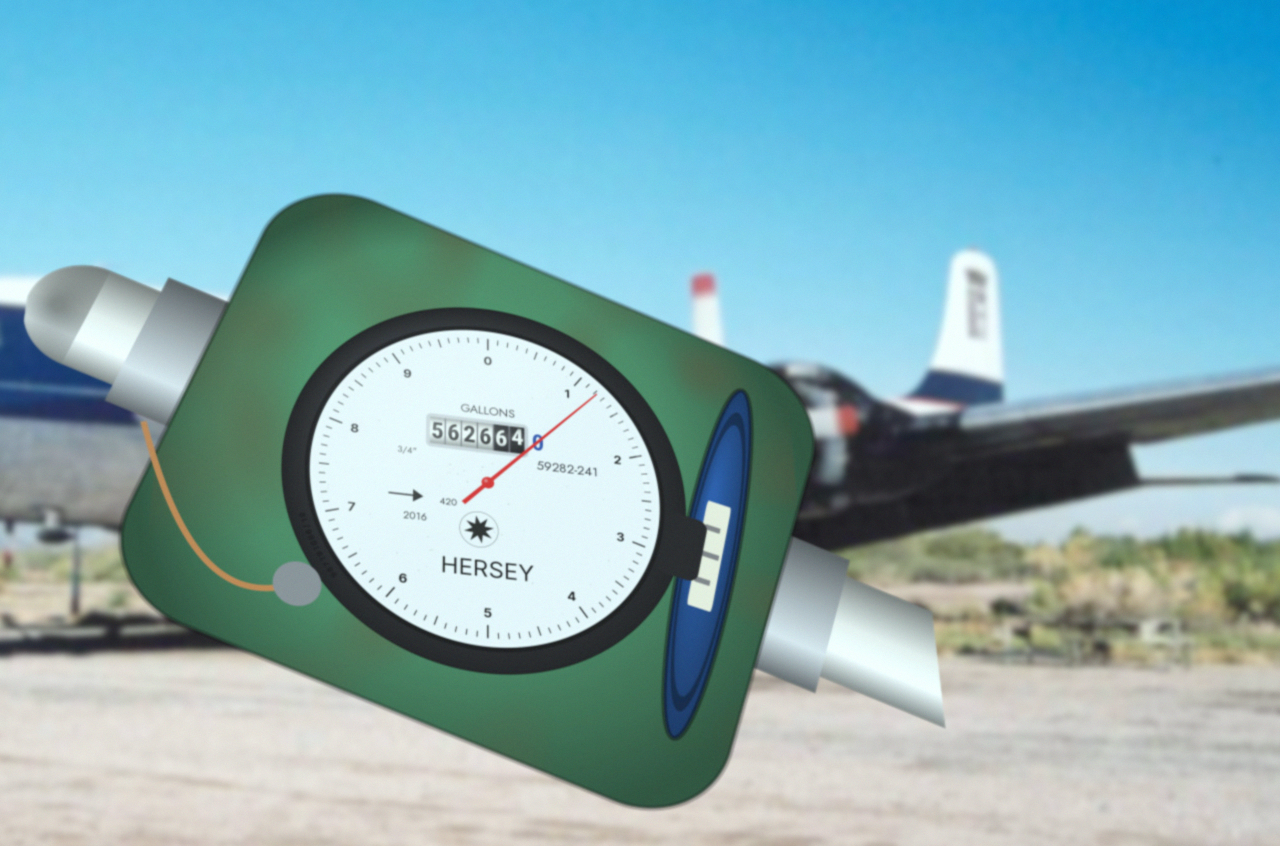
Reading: 5626641.2 gal
